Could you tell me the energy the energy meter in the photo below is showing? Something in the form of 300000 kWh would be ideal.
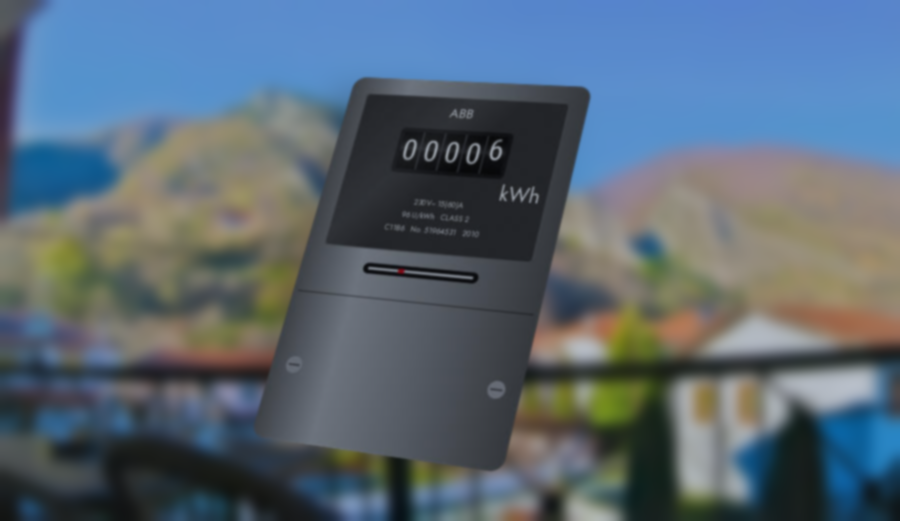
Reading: 6 kWh
